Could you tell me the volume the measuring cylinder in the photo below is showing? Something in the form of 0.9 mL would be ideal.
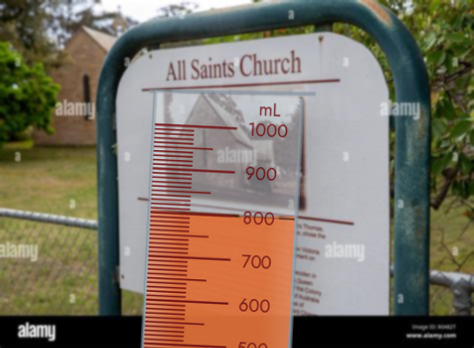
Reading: 800 mL
